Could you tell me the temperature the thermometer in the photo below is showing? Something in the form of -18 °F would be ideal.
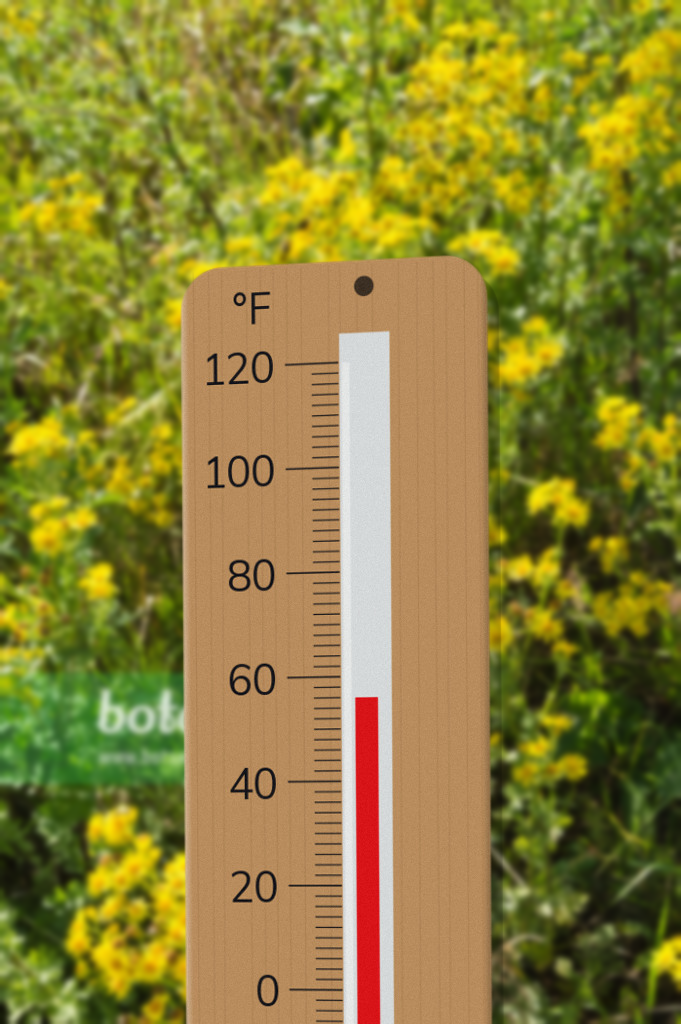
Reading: 56 °F
